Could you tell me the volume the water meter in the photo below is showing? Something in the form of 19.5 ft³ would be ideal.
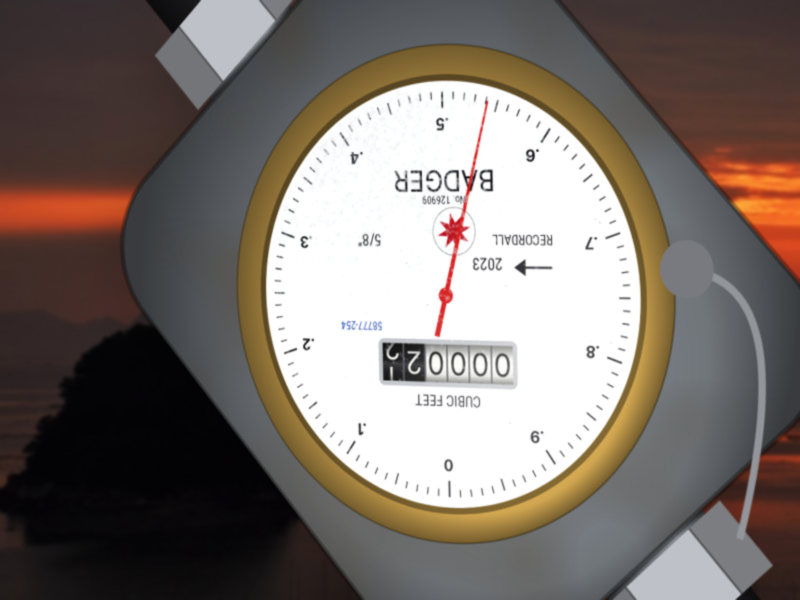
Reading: 21.54 ft³
